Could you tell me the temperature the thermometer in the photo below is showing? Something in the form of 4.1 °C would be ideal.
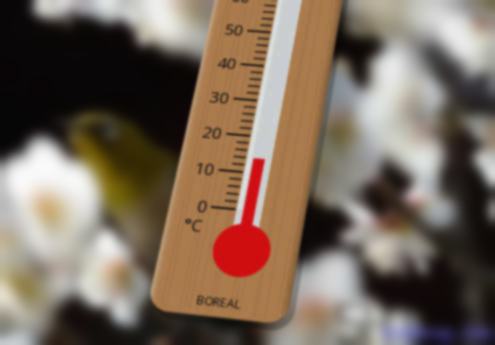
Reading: 14 °C
